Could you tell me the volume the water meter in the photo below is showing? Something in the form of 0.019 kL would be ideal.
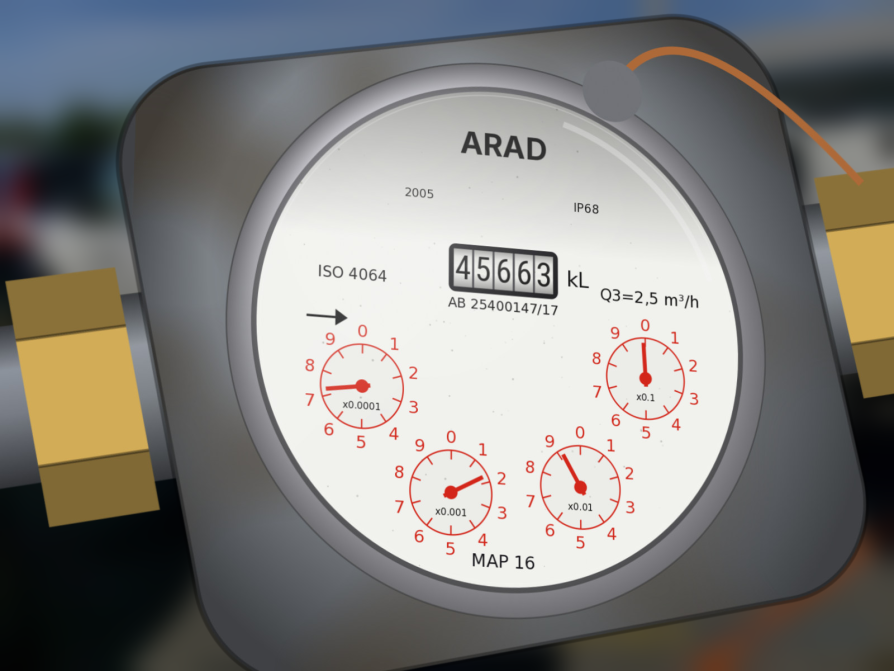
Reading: 45662.9917 kL
